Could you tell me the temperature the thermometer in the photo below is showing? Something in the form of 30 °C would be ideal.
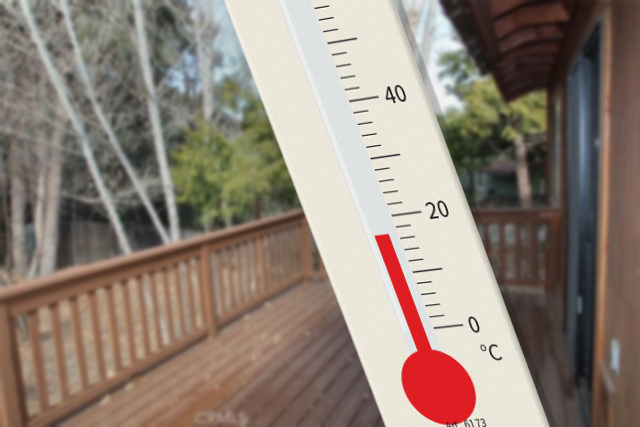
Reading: 17 °C
